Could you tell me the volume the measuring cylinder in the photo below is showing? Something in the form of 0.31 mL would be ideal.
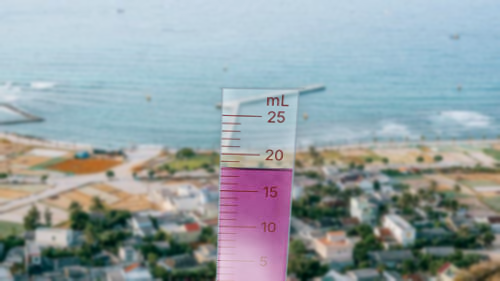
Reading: 18 mL
